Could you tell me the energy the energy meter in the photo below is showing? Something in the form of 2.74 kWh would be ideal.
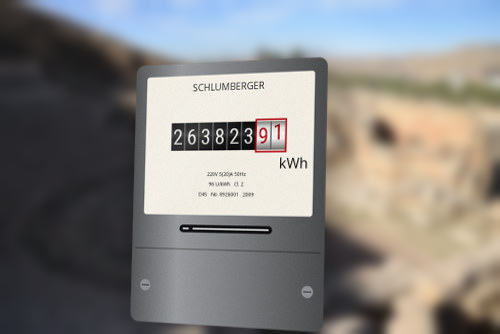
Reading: 263823.91 kWh
